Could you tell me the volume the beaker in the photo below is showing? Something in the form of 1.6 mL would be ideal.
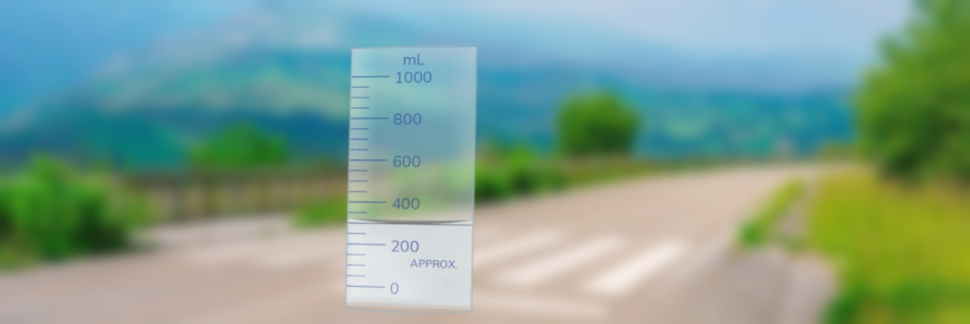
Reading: 300 mL
